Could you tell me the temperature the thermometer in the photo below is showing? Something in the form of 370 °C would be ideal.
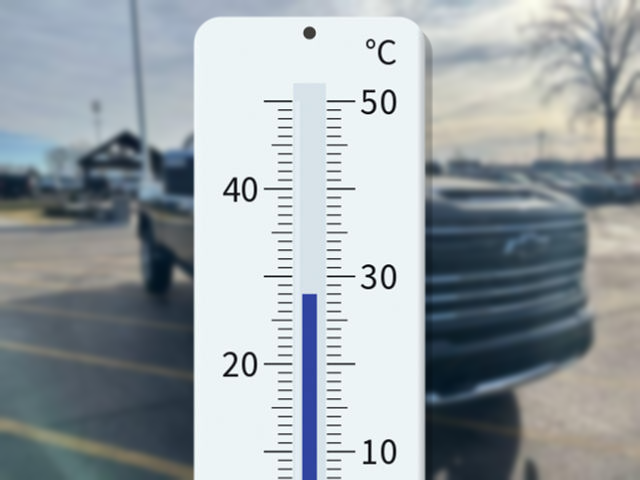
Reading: 28 °C
